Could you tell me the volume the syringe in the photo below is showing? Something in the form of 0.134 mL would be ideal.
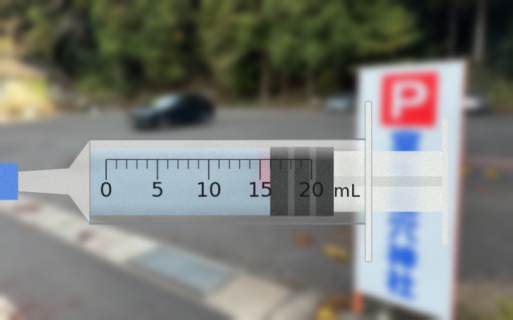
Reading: 16 mL
